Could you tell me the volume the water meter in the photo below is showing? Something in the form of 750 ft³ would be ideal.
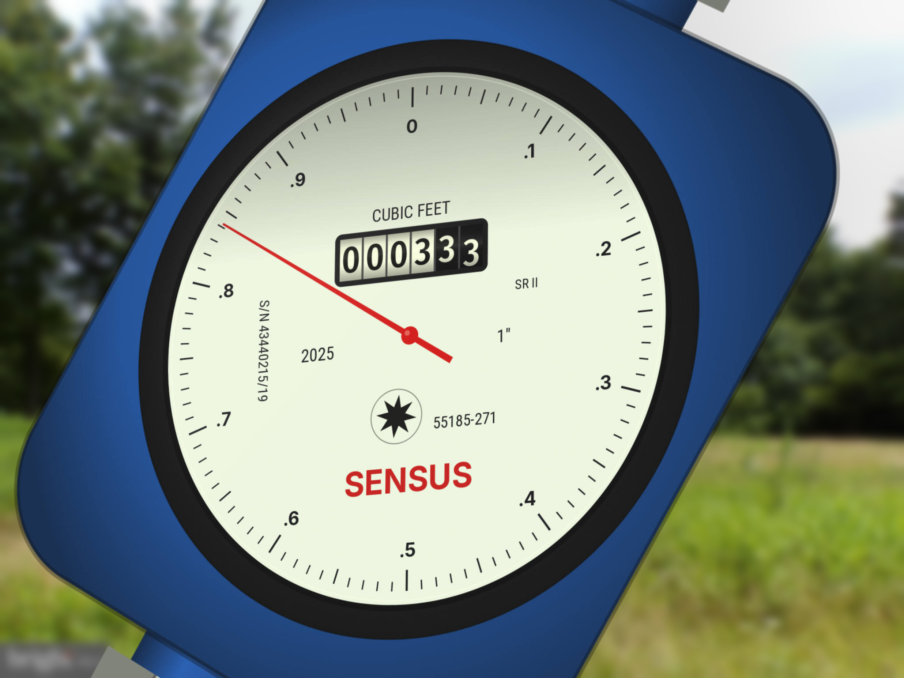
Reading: 332.84 ft³
